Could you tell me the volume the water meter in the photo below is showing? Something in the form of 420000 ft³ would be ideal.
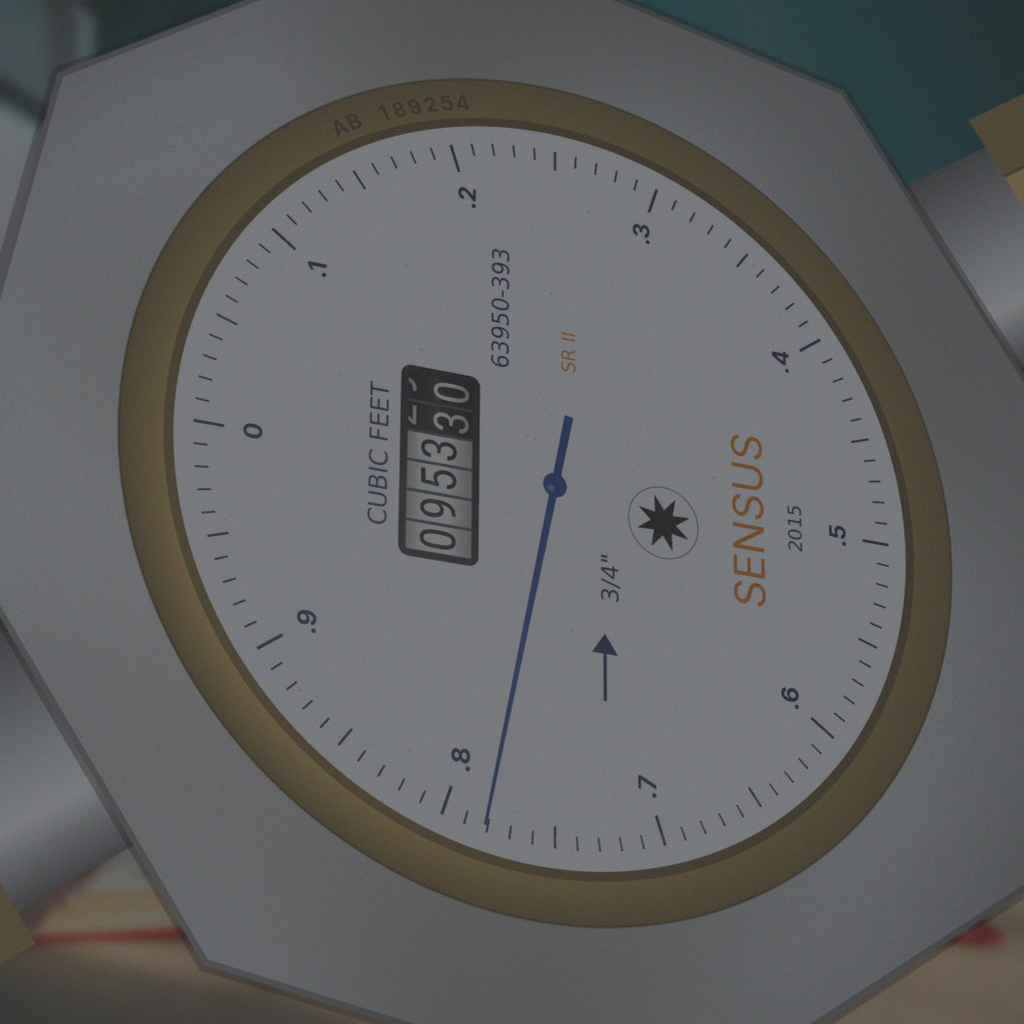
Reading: 95329.78 ft³
